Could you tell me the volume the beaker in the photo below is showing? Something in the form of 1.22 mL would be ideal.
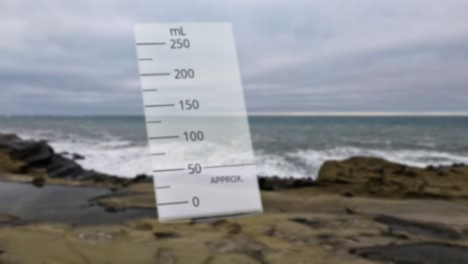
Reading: 50 mL
